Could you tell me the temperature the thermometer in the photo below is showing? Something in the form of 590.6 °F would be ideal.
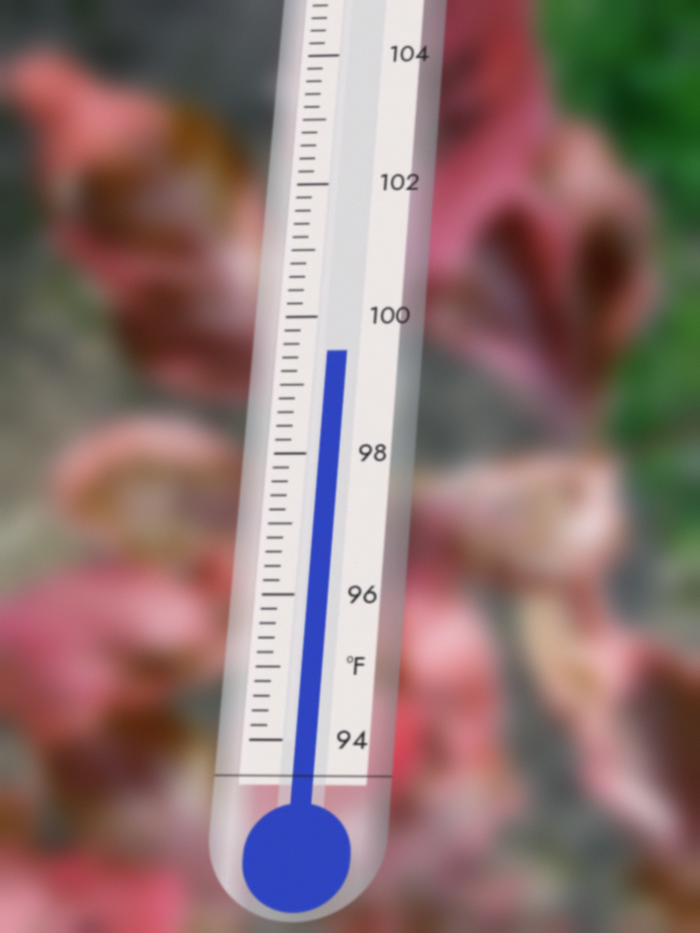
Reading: 99.5 °F
